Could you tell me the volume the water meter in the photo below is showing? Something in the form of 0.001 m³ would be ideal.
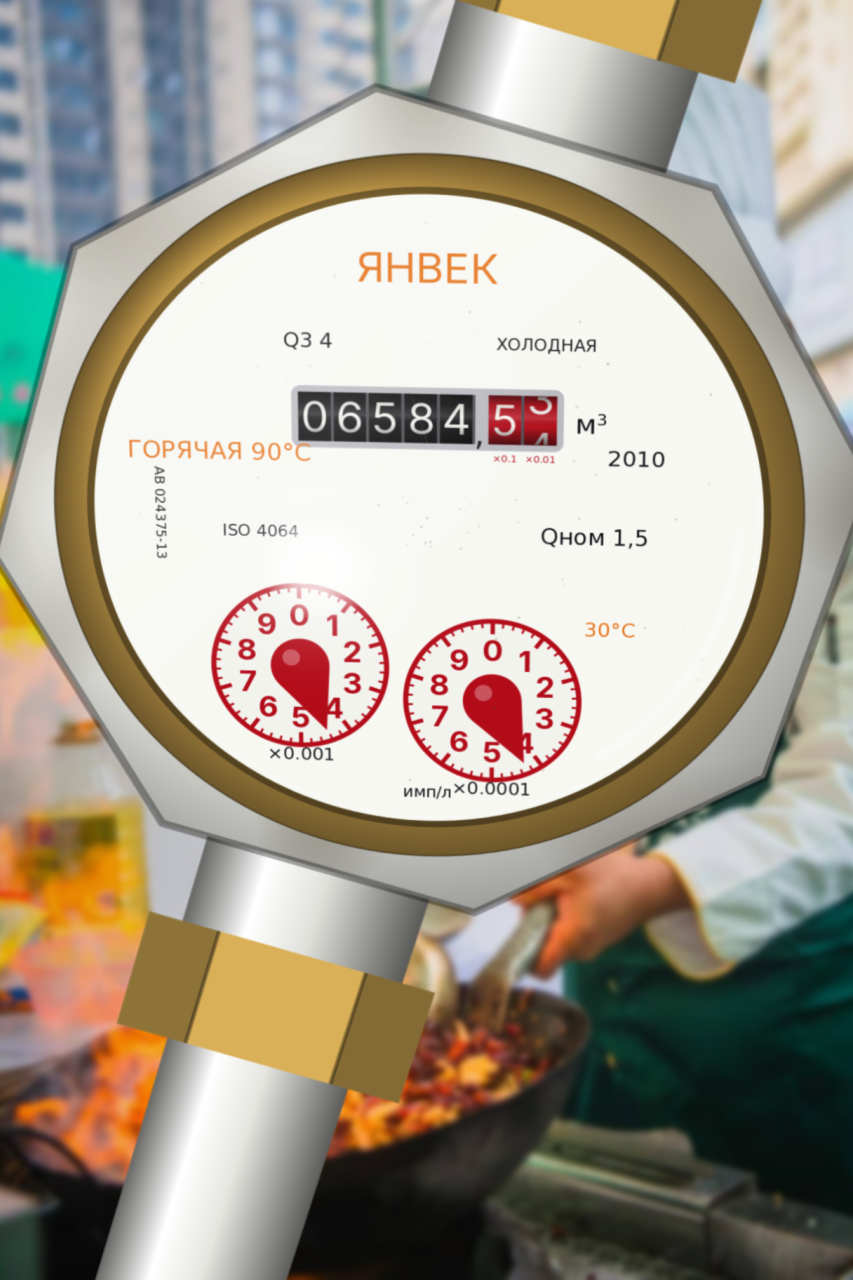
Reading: 6584.5344 m³
